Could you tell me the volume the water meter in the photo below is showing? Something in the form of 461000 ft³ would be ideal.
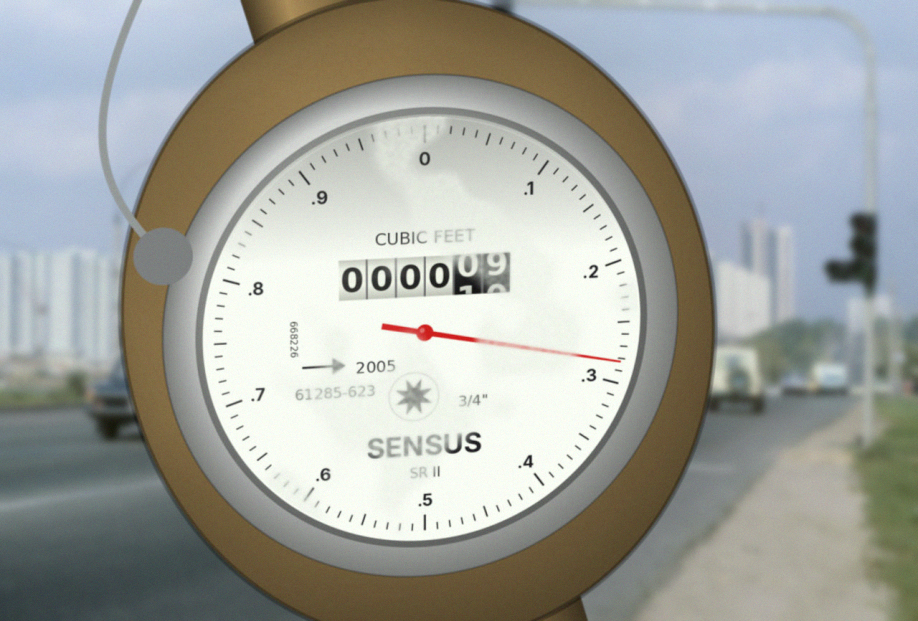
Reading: 9.28 ft³
